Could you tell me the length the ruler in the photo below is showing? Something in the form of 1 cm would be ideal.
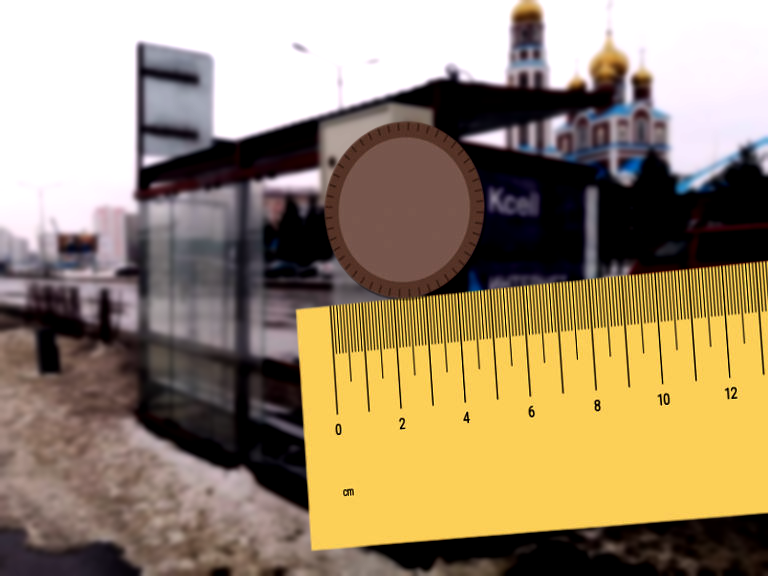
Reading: 5 cm
